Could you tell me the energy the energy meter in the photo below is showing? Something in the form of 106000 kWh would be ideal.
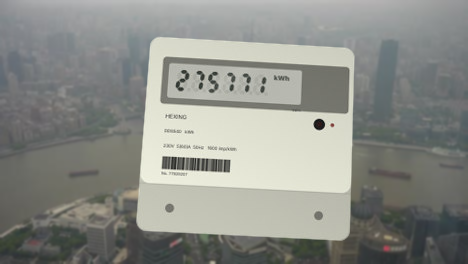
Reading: 275771 kWh
